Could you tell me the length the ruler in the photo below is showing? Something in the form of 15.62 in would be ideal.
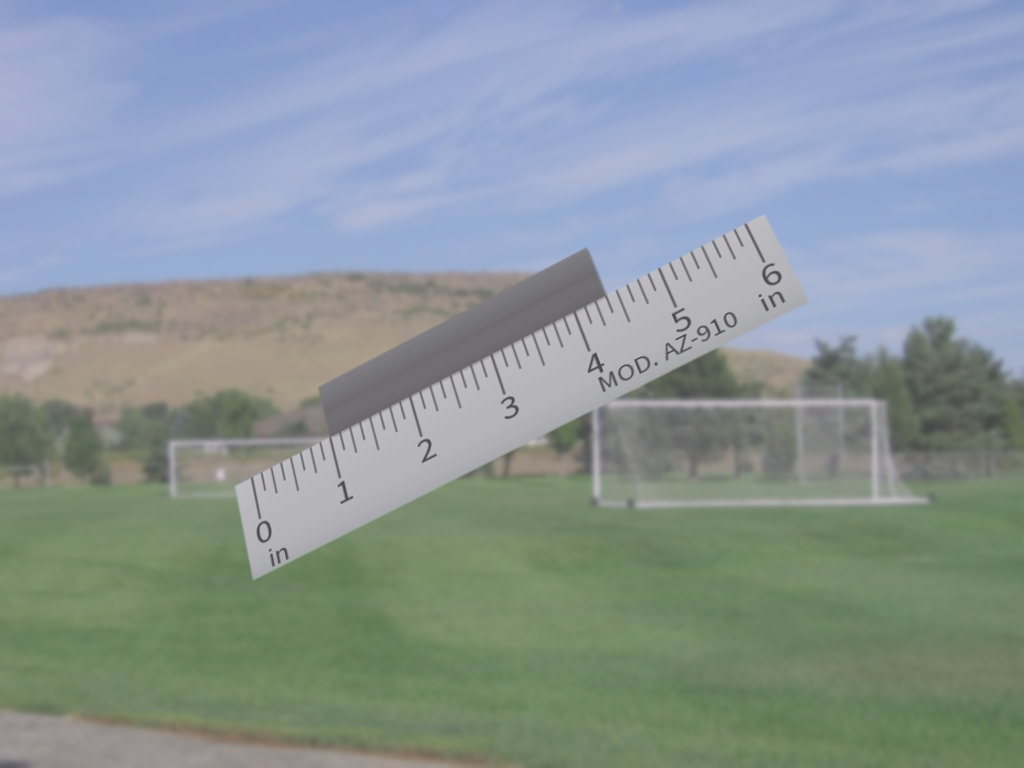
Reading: 3.375 in
